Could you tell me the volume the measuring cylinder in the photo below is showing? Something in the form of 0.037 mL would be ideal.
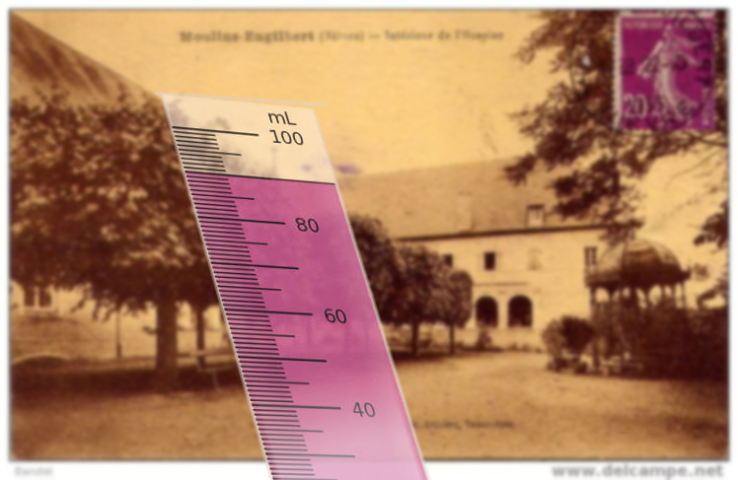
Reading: 90 mL
